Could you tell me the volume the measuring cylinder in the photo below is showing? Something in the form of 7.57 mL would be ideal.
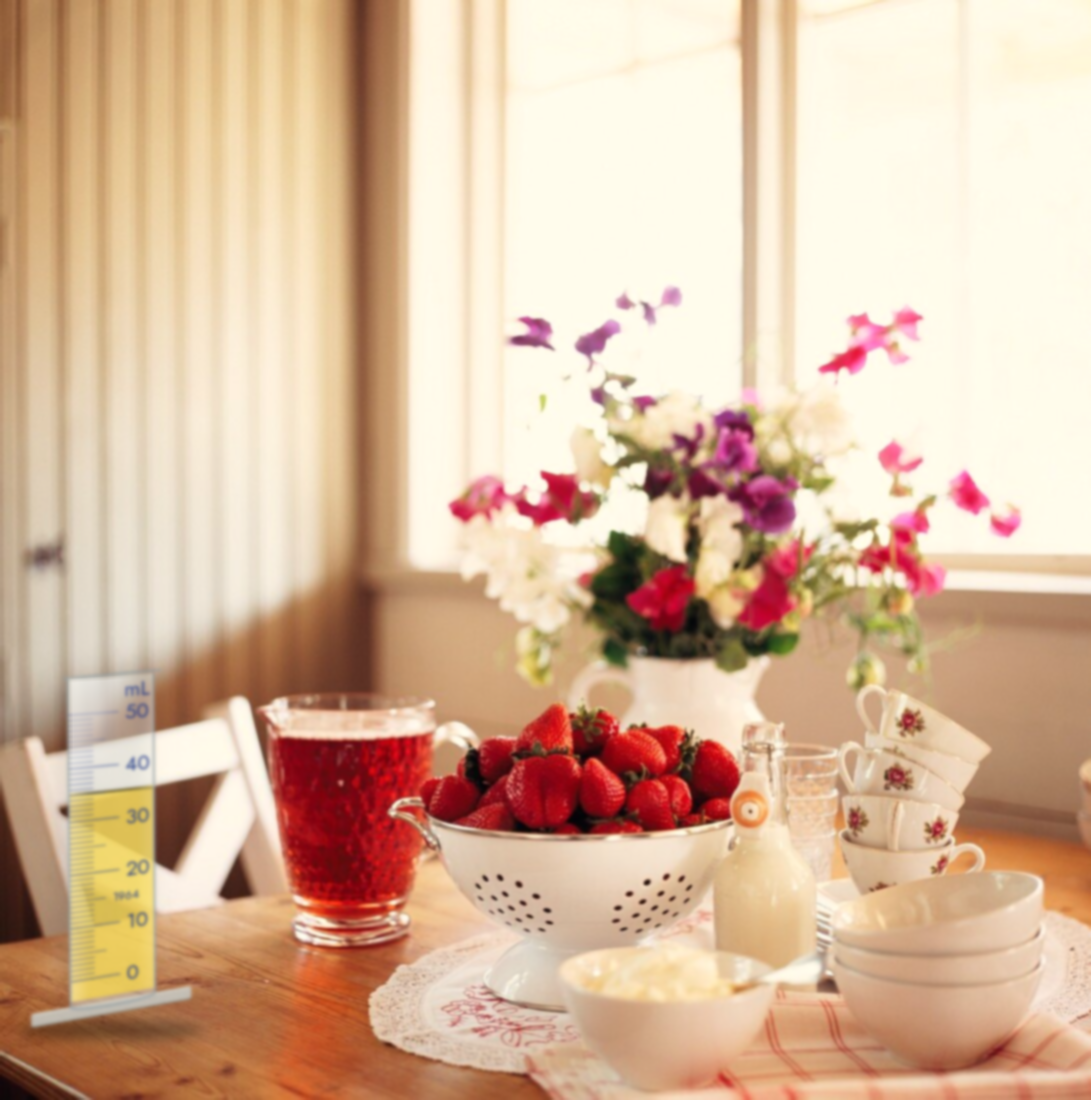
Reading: 35 mL
